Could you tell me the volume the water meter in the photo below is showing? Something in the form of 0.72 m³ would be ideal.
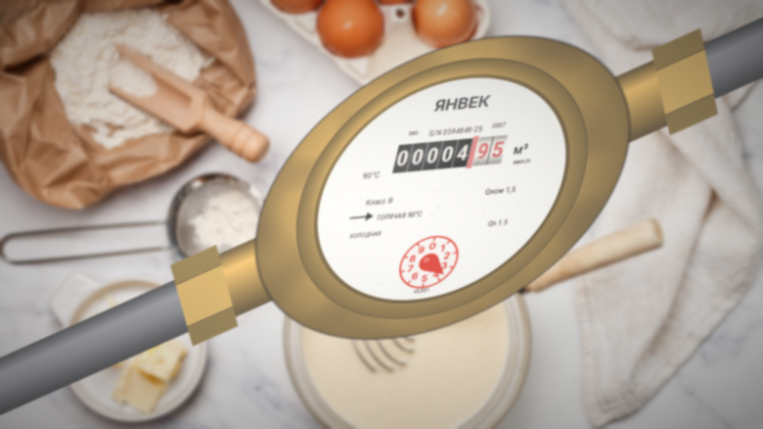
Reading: 4.953 m³
